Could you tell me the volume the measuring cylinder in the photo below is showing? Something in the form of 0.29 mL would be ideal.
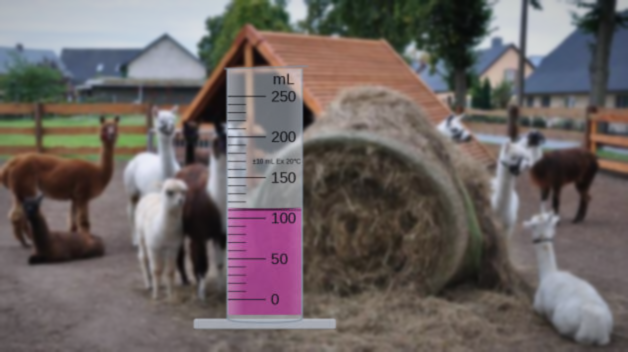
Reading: 110 mL
